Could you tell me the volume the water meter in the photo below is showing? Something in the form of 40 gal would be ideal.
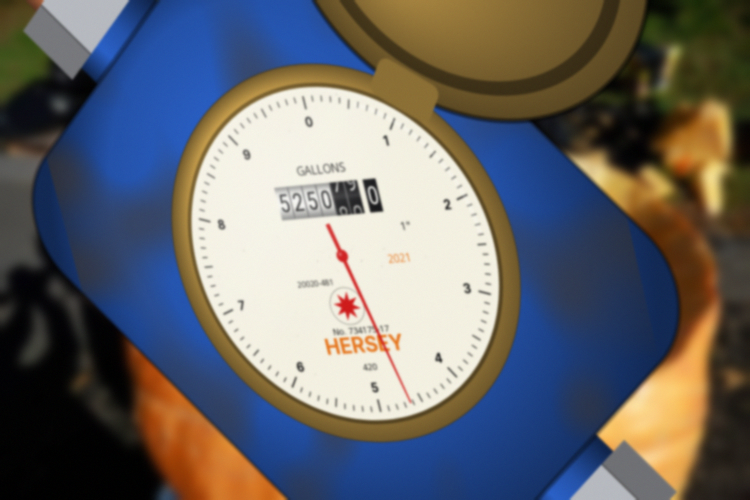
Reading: 5250794.6 gal
